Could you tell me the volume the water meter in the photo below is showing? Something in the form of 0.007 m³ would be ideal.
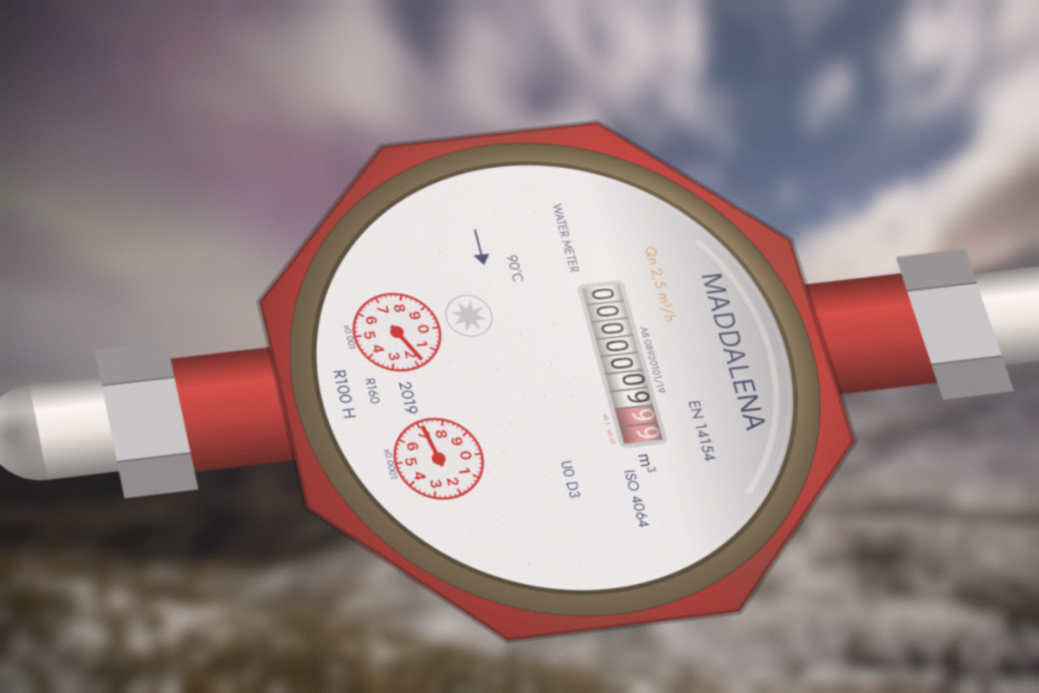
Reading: 9.9917 m³
